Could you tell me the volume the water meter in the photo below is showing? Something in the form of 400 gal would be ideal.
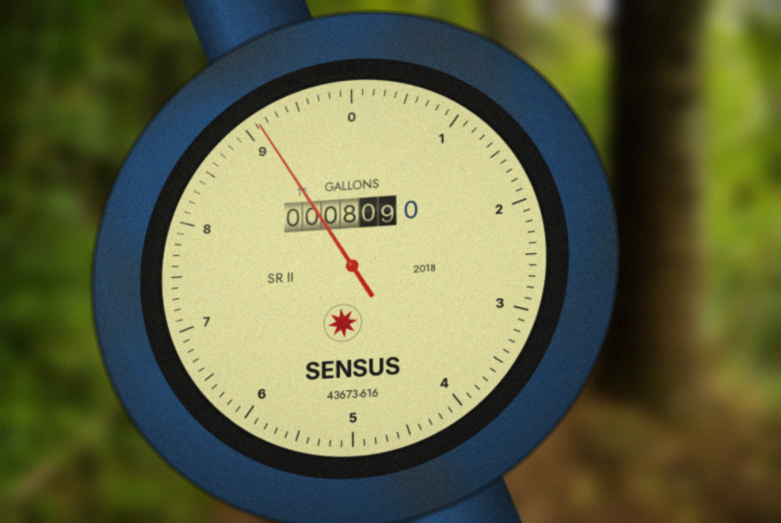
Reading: 8089.1 gal
